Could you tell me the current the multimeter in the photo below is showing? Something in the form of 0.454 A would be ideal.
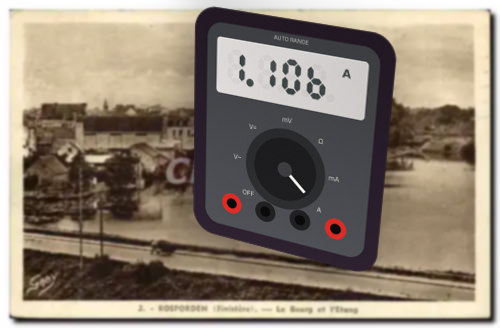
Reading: 1.106 A
